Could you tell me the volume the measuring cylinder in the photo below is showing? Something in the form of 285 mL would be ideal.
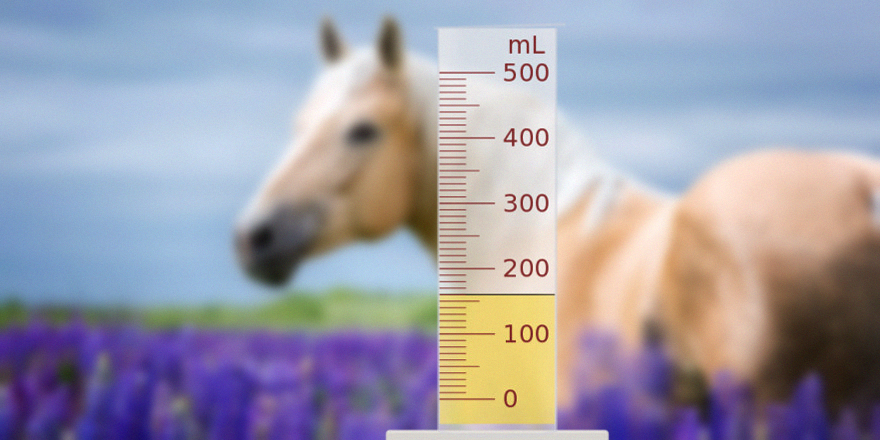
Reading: 160 mL
